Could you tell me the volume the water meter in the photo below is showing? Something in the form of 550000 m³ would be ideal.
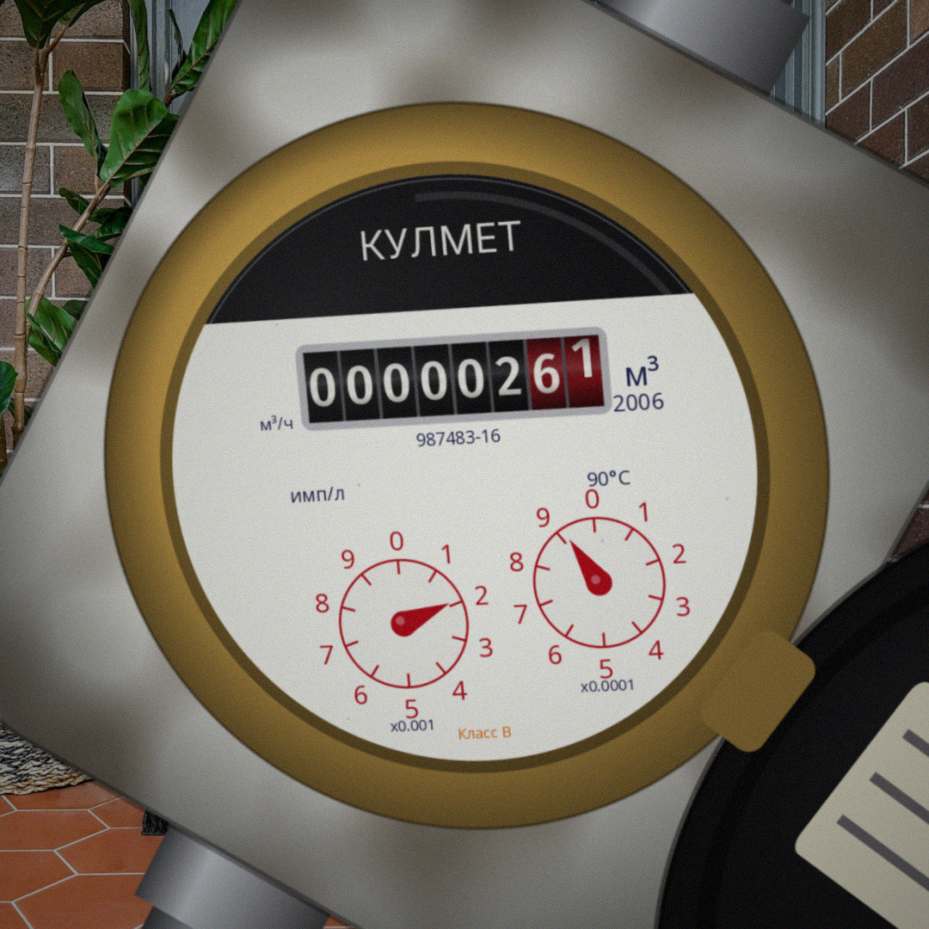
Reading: 2.6119 m³
